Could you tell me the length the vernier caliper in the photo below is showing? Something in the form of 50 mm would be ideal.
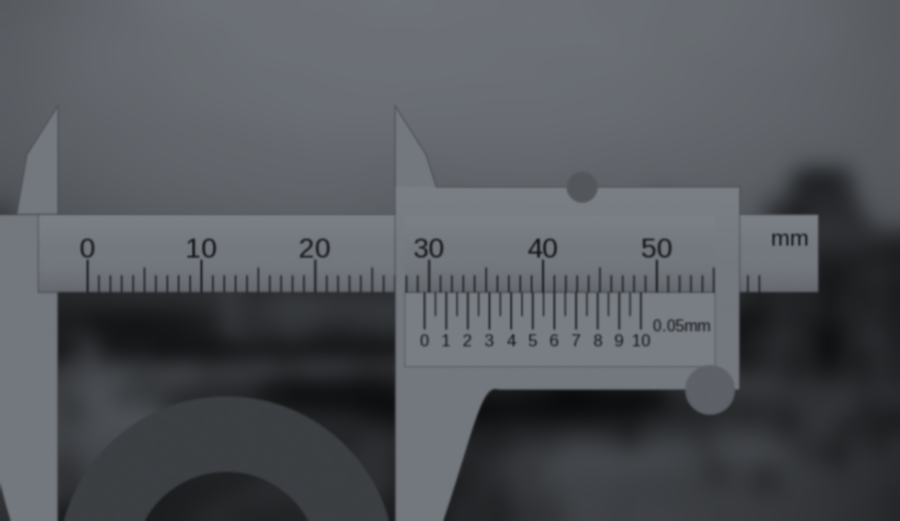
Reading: 29.6 mm
